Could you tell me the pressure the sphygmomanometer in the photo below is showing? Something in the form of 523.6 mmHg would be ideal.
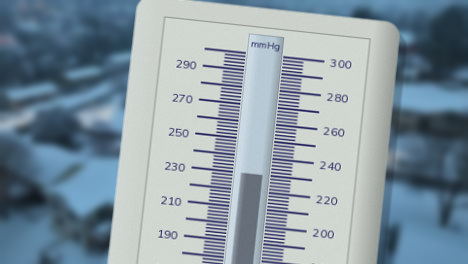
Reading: 230 mmHg
